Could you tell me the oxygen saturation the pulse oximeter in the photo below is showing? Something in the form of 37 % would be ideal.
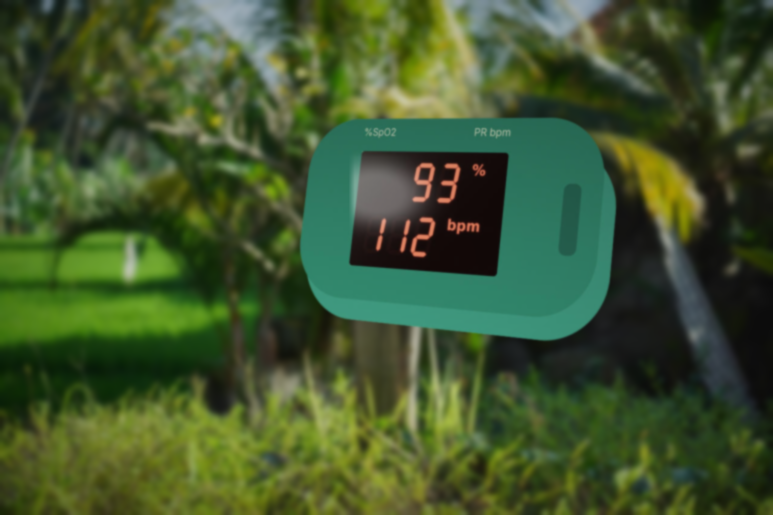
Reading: 93 %
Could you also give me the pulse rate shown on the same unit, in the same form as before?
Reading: 112 bpm
